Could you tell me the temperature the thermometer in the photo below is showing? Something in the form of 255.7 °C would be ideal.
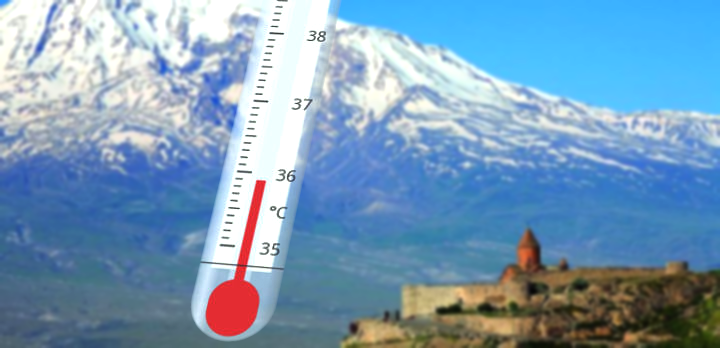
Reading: 35.9 °C
